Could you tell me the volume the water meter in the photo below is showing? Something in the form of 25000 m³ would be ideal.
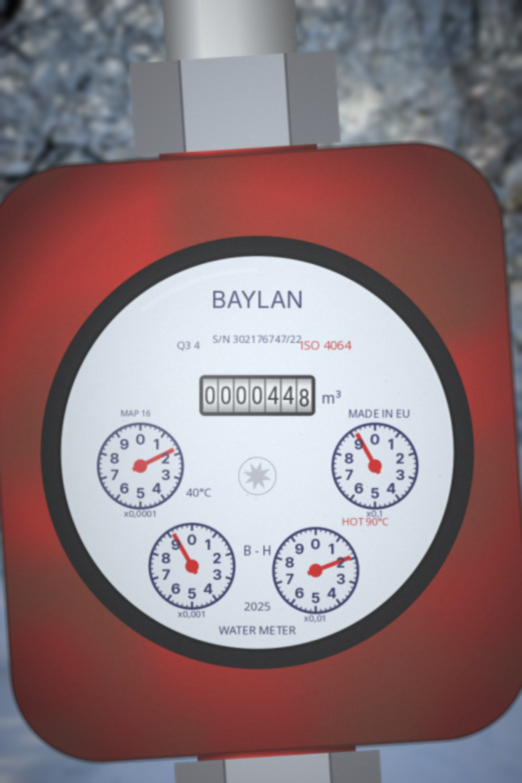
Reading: 447.9191 m³
